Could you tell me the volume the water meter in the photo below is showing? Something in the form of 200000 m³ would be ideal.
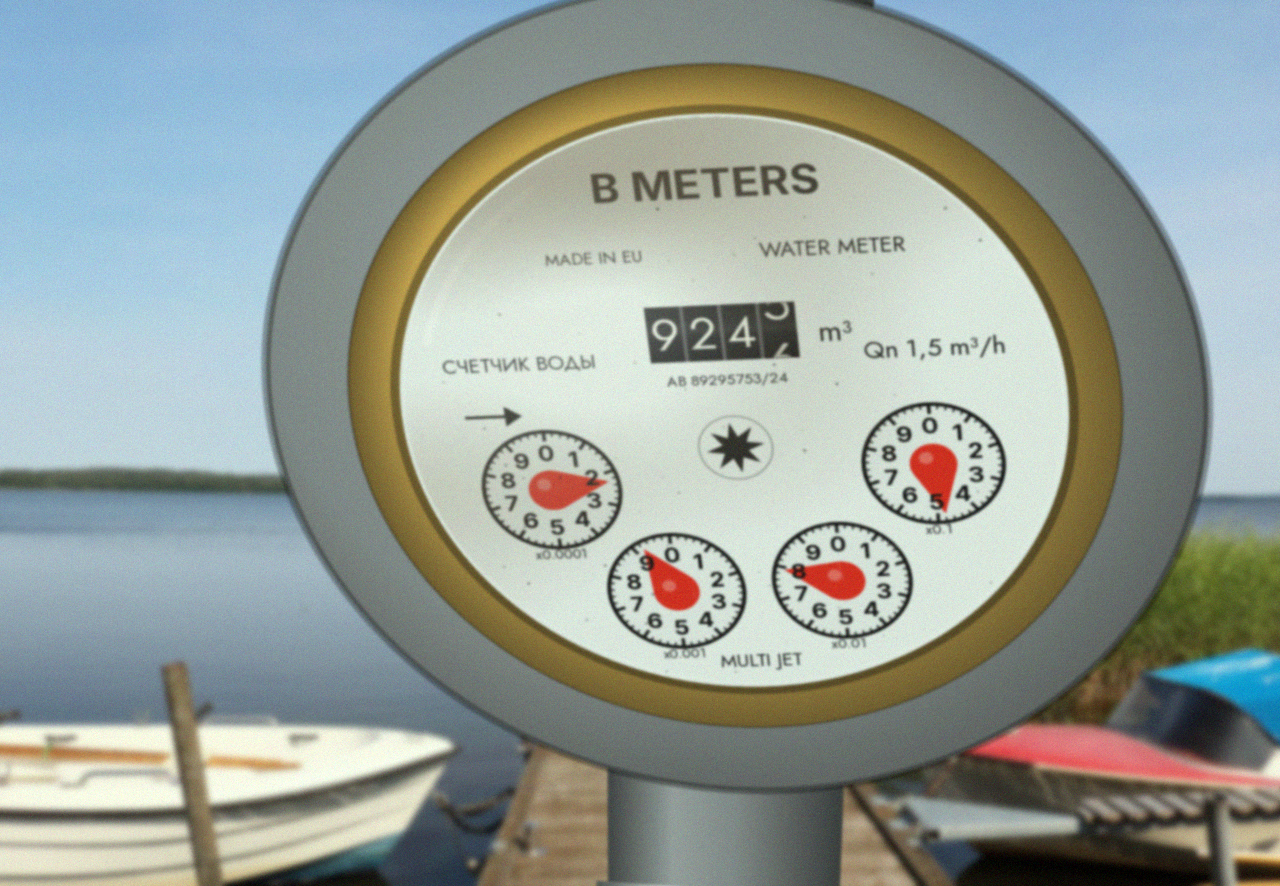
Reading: 9245.4792 m³
